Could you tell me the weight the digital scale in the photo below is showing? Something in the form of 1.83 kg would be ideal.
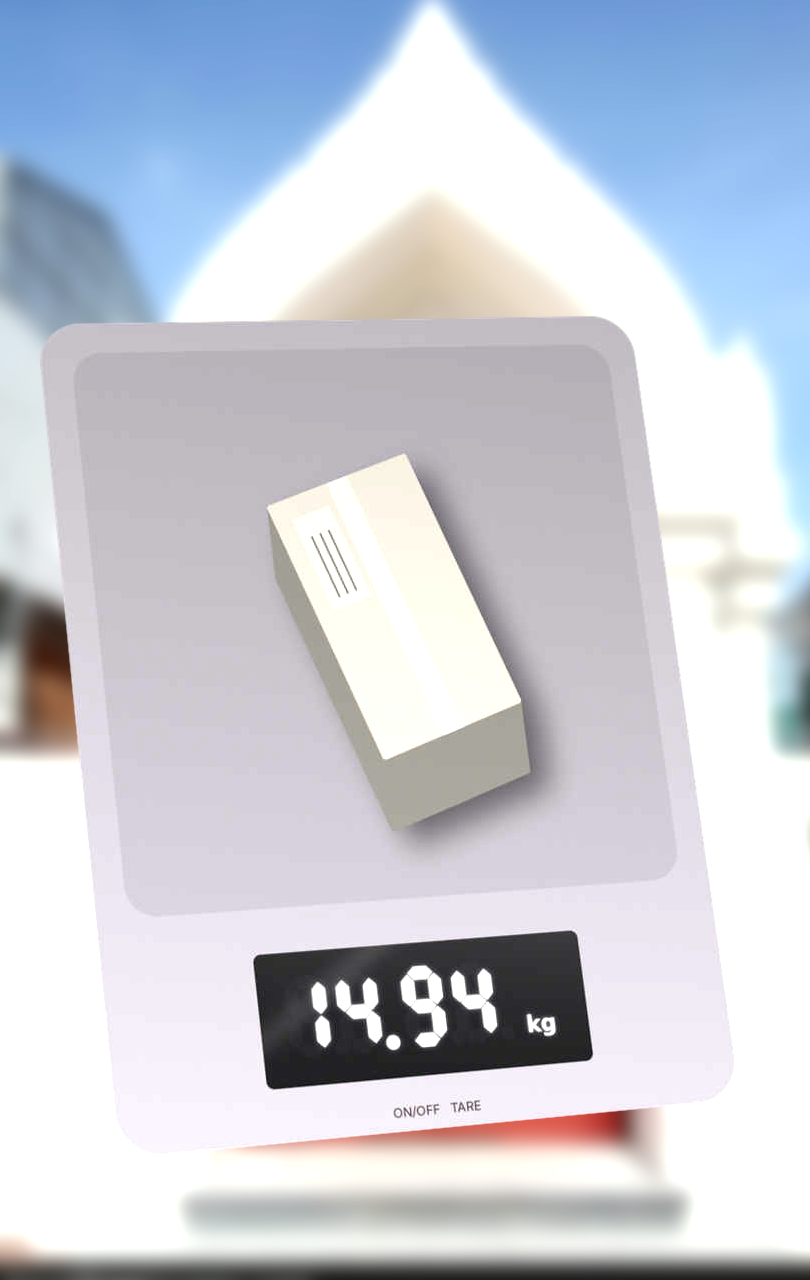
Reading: 14.94 kg
